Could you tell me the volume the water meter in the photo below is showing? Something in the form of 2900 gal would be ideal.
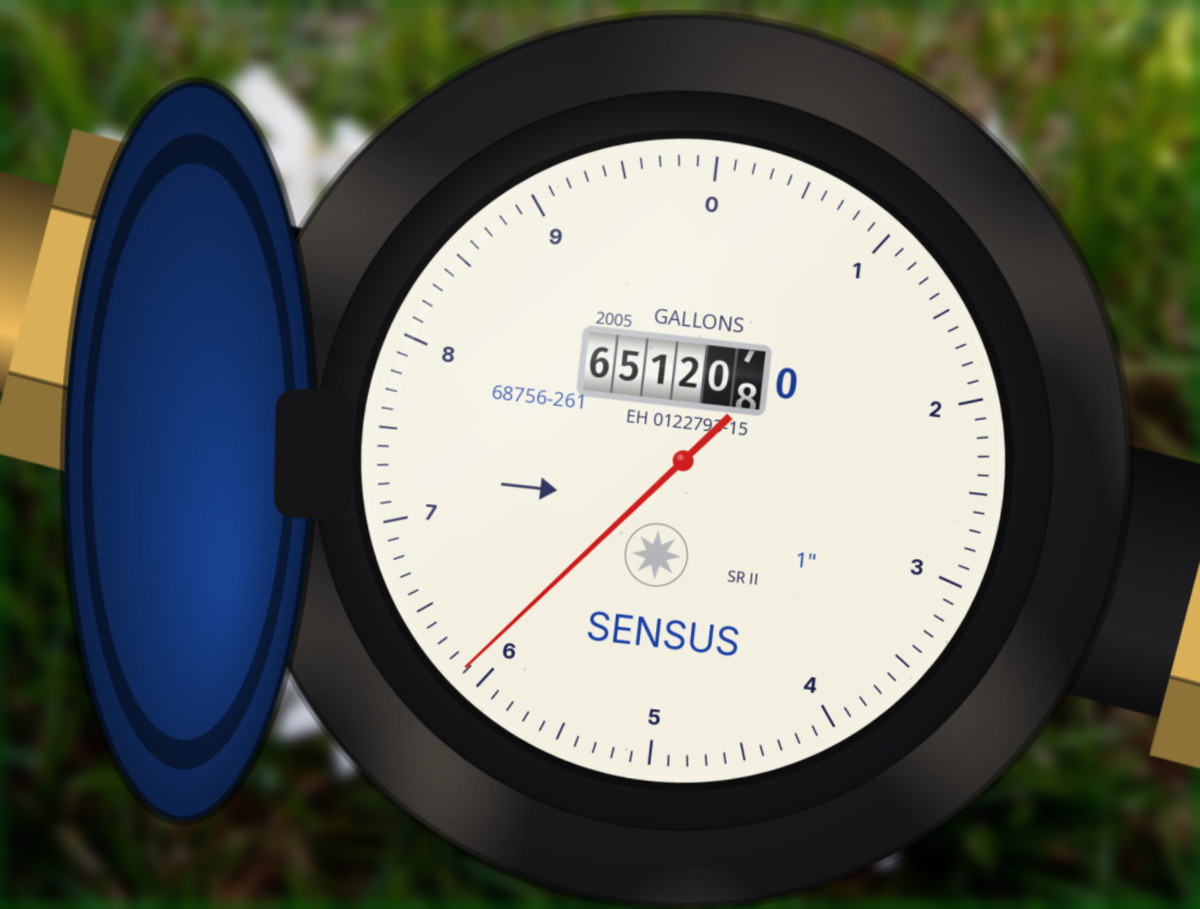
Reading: 6512076.1 gal
